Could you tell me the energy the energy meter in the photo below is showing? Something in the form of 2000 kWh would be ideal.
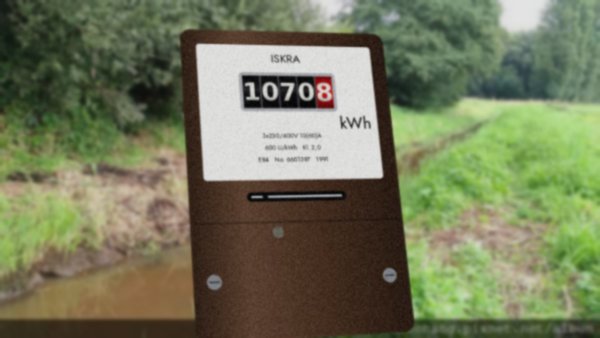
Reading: 1070.8 kWh
